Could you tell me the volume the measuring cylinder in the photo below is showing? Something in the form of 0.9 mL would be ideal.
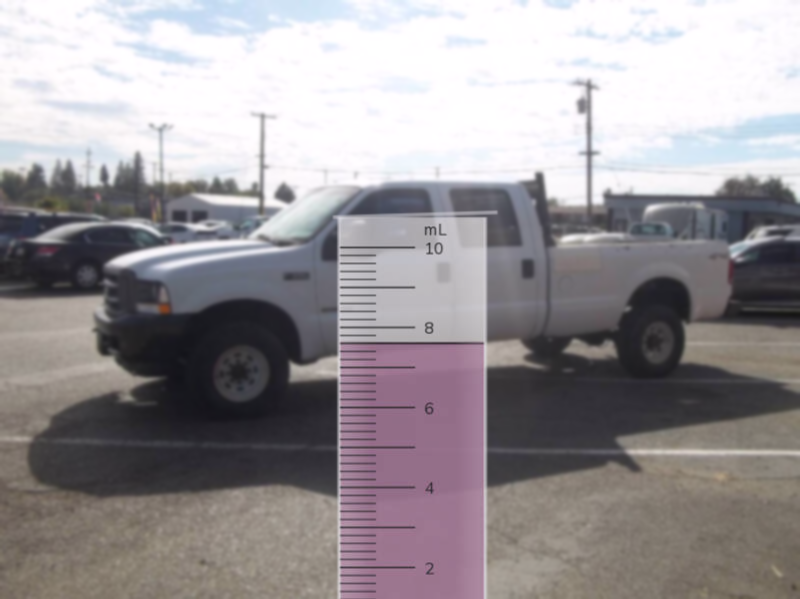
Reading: 7.6 mL
